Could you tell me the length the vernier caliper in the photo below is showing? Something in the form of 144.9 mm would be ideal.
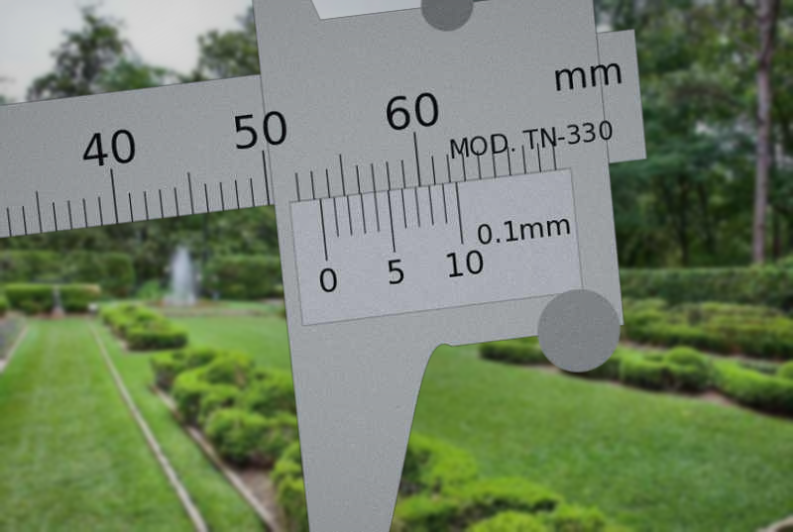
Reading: 53.4 mm
